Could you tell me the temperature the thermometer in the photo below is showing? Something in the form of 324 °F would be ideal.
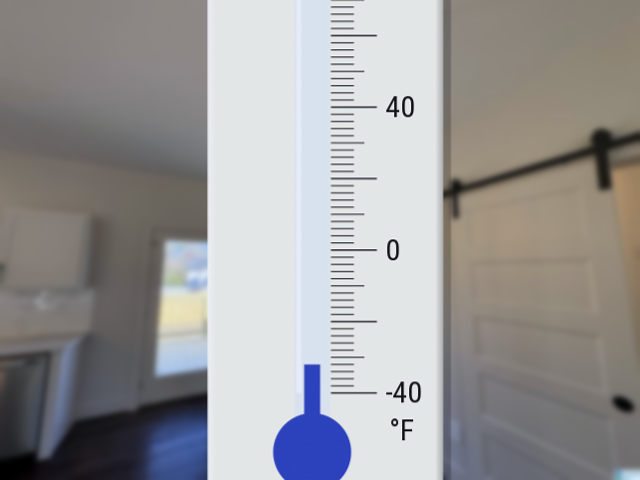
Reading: -32 °F
